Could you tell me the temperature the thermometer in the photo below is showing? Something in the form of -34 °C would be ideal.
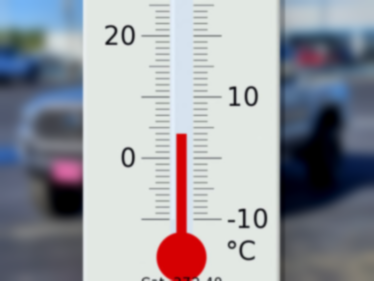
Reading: 4 °C
